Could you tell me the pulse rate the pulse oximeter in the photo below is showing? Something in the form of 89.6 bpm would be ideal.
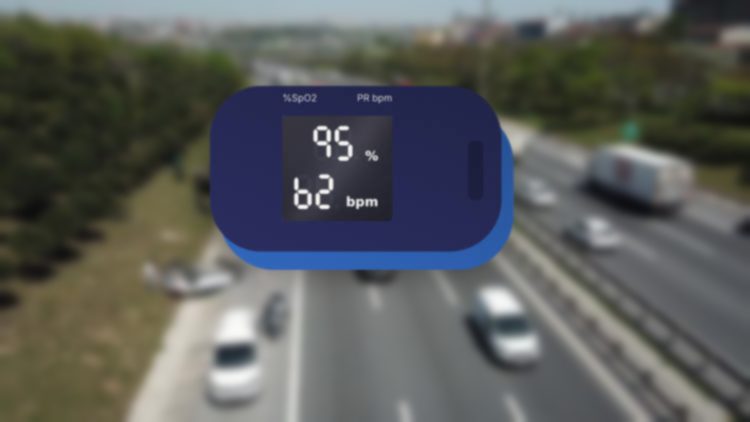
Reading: 62 bpm
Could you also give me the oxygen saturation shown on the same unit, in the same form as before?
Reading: 95 %
